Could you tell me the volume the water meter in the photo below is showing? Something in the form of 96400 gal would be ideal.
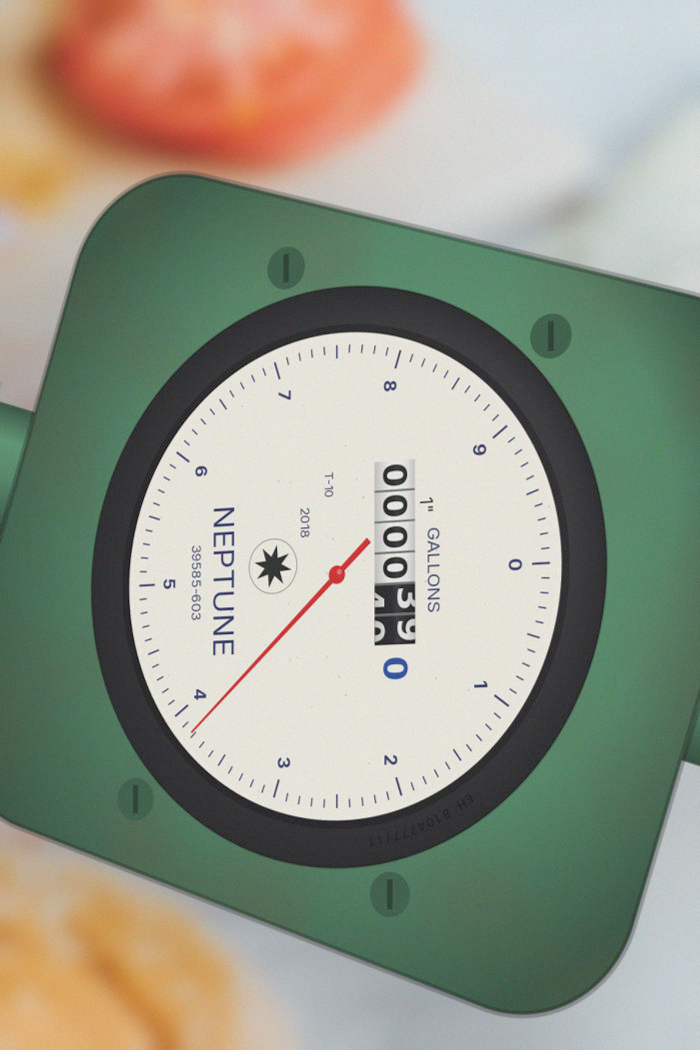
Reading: 393.8 gal
